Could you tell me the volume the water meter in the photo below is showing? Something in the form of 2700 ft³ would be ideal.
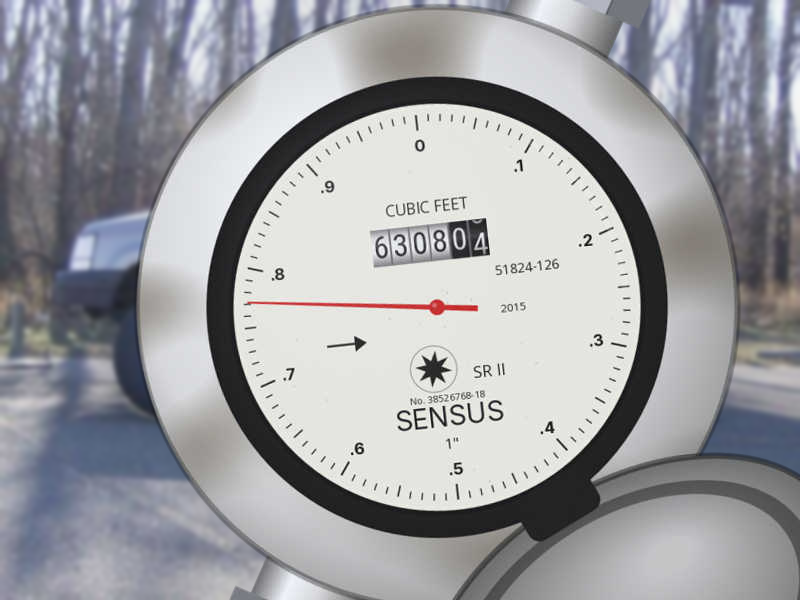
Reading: 630803.77 ft³
